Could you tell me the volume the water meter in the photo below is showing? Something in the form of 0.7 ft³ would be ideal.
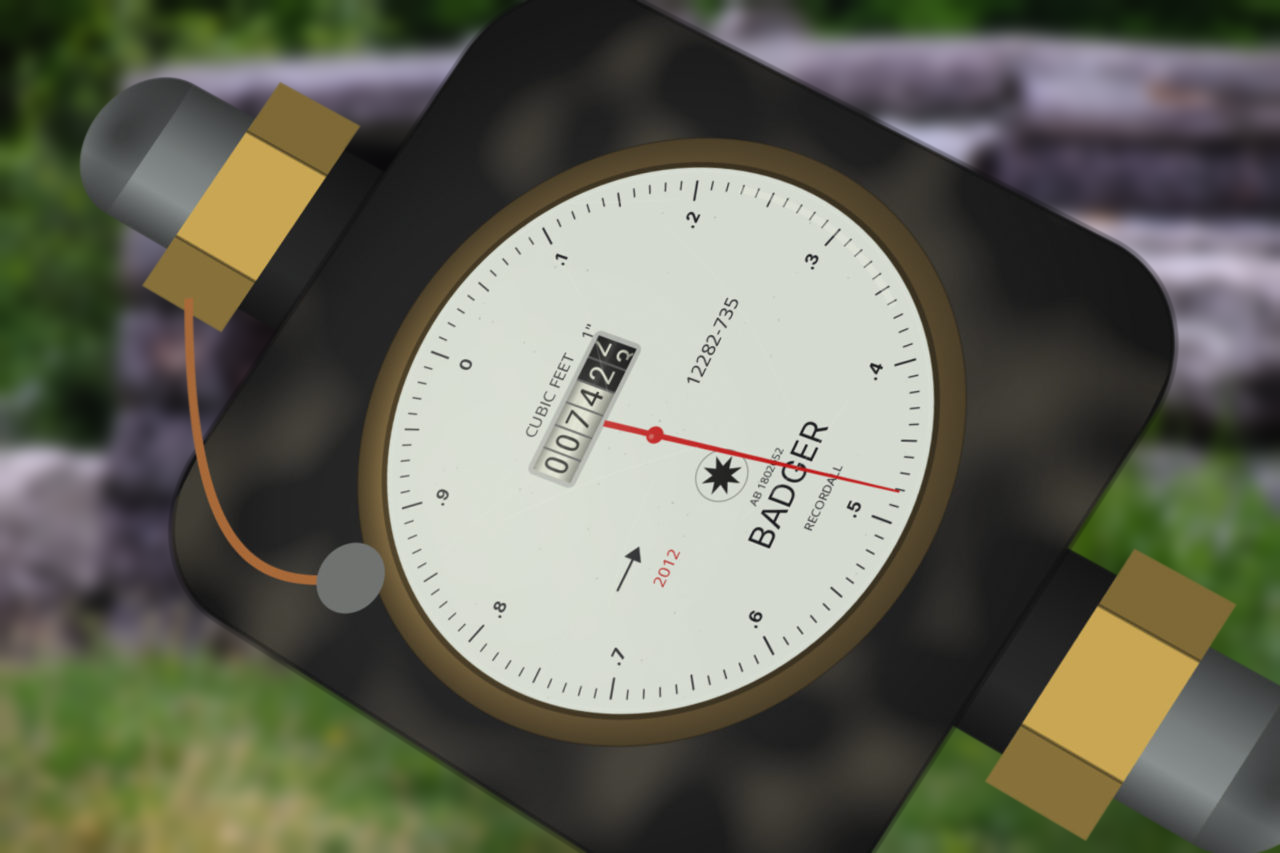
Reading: 7422.48 ft³
